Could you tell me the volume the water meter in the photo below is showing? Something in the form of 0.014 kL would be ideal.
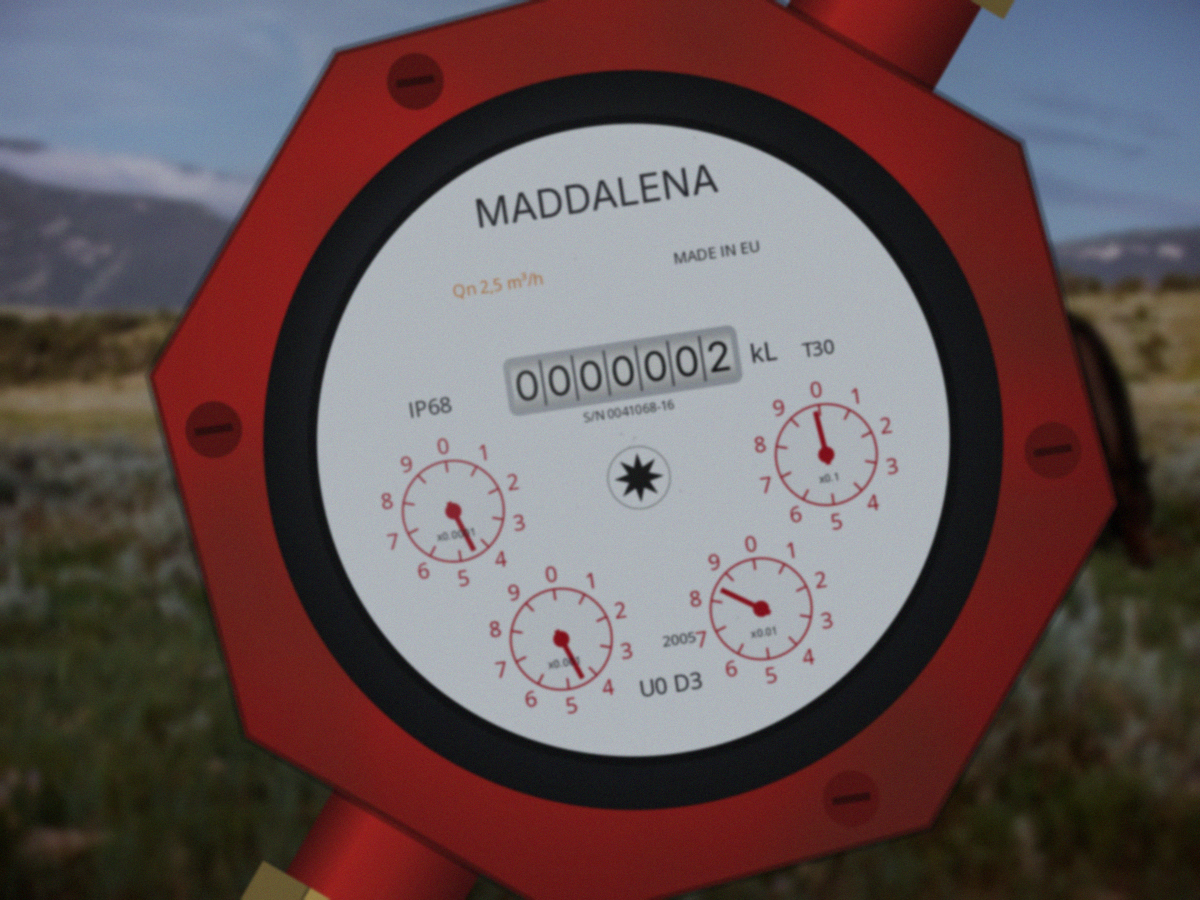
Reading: 1.9844 kL
